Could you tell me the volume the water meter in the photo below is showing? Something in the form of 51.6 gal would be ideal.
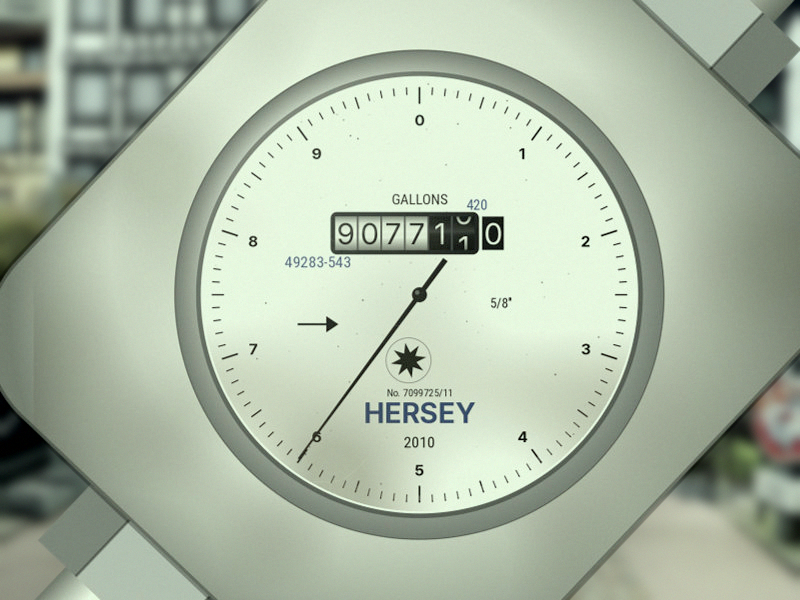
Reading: 9077106.0 gal
